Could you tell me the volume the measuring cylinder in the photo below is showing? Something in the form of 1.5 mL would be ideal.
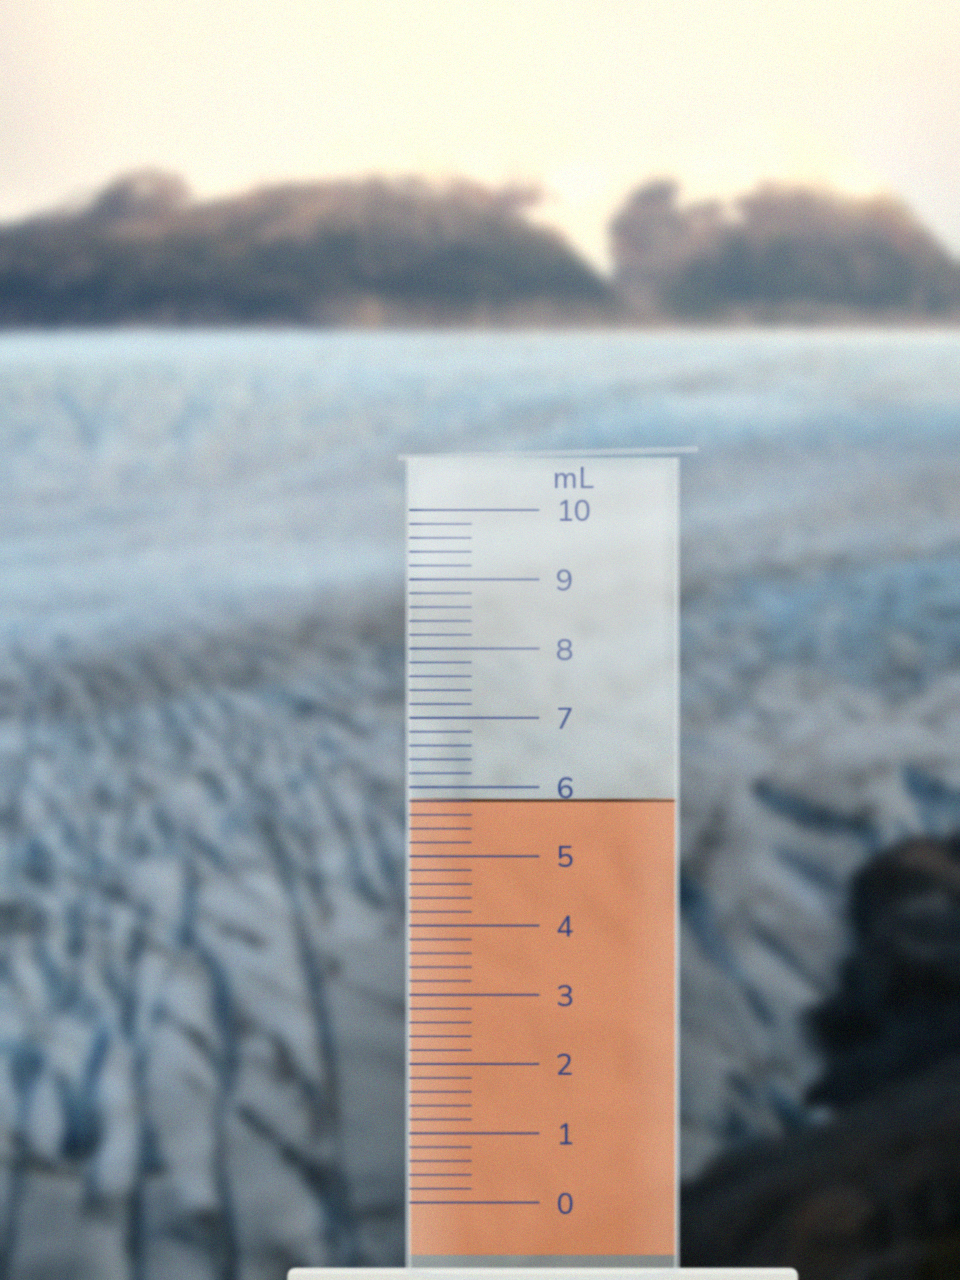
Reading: 5.8 mL
